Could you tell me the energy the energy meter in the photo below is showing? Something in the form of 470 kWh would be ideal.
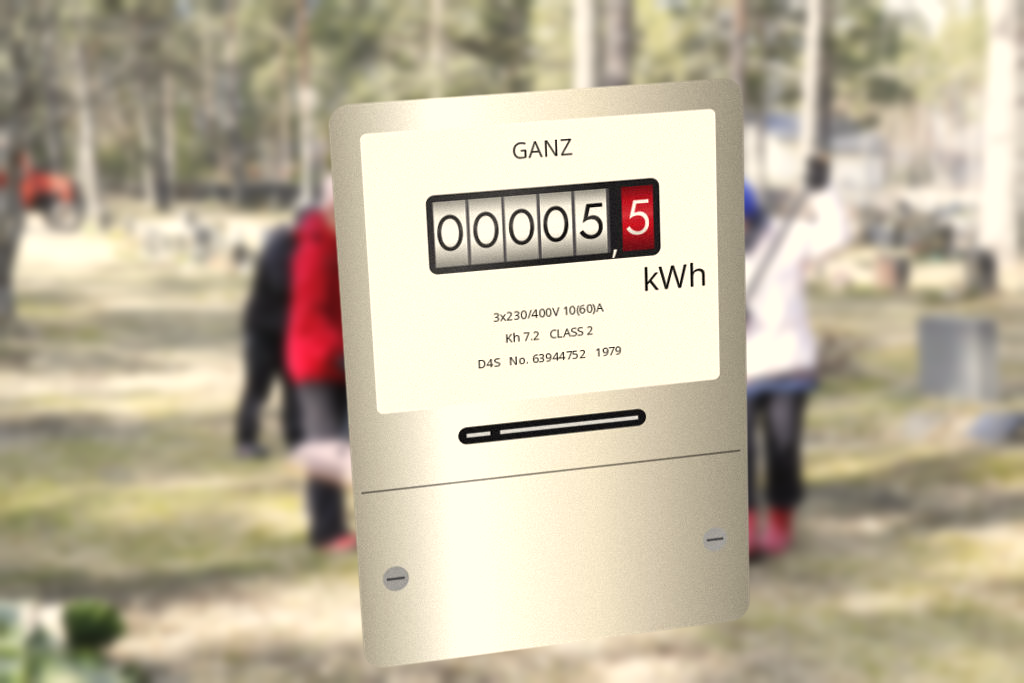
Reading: 5.5 kWh
